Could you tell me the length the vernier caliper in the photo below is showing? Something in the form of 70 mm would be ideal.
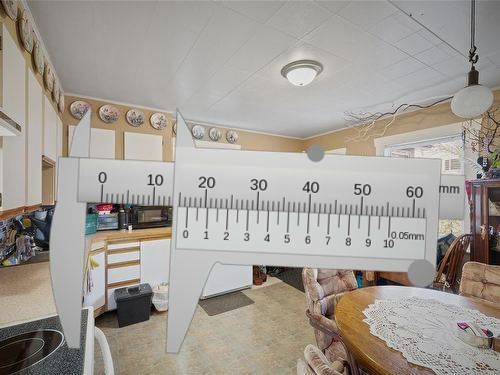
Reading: 16.5 mm
